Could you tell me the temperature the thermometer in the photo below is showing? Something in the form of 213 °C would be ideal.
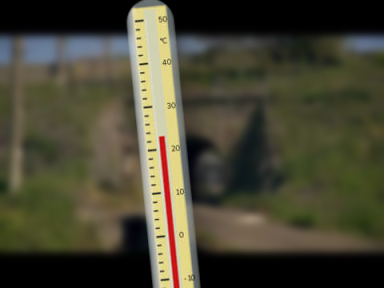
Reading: 23 °C
